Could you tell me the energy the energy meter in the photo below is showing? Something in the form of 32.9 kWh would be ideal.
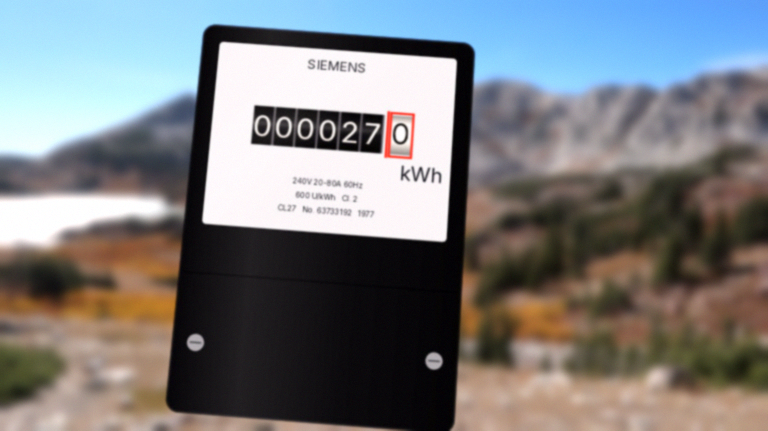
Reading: 27.0 kWh
